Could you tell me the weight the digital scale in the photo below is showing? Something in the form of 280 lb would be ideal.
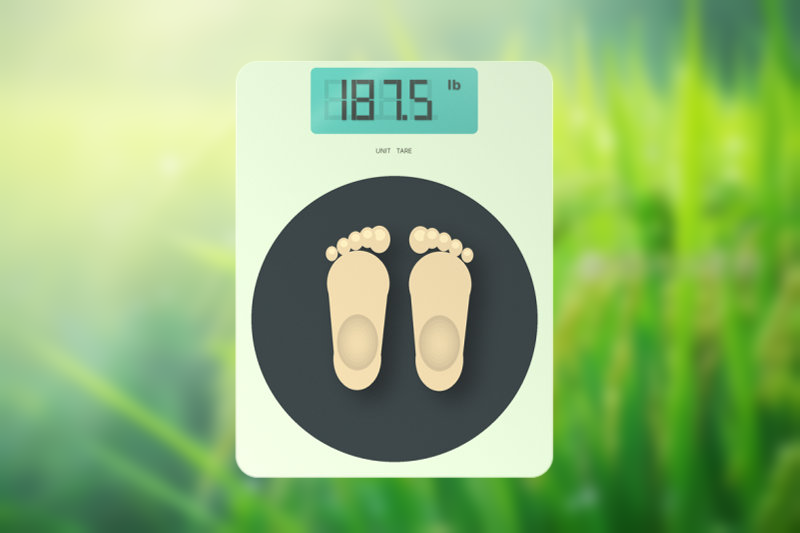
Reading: 187.5 lb
